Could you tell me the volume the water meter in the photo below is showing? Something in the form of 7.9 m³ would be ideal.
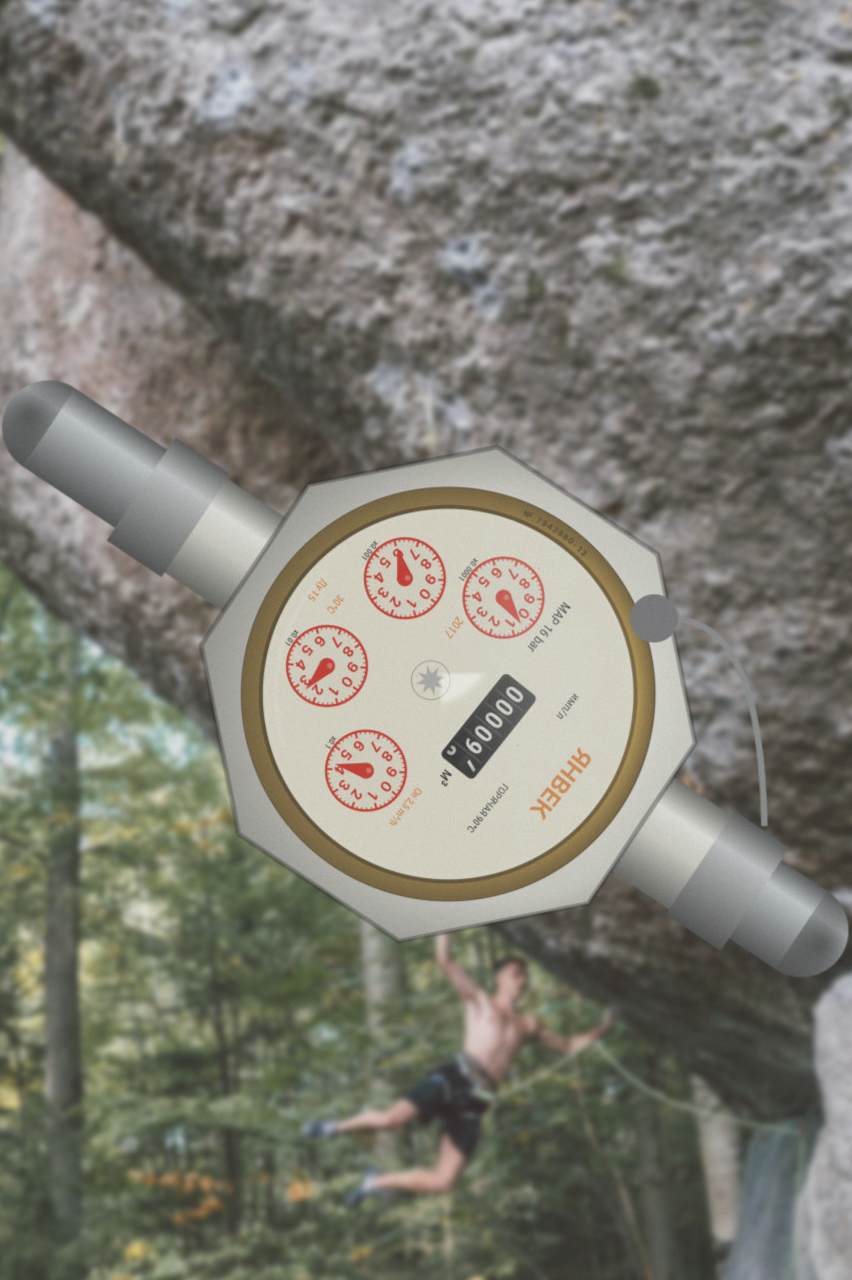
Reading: 97.4260 m³
